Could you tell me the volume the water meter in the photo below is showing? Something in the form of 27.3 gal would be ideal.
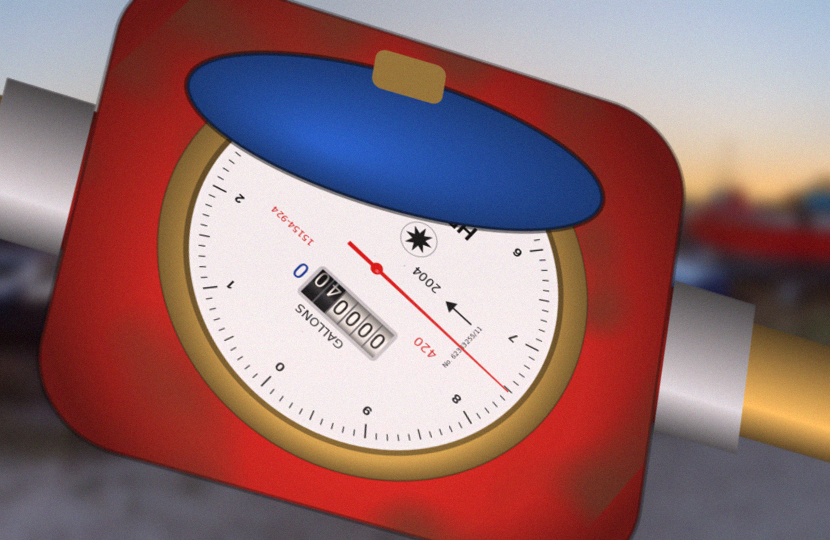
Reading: 397.5 gal
